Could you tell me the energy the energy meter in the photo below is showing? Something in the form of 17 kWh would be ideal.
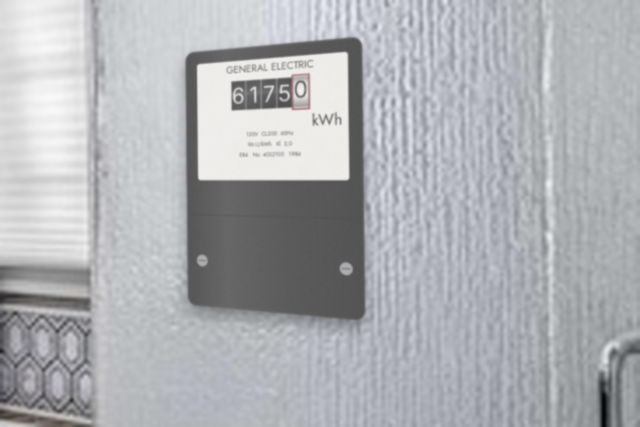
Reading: 6175.0 kWh
